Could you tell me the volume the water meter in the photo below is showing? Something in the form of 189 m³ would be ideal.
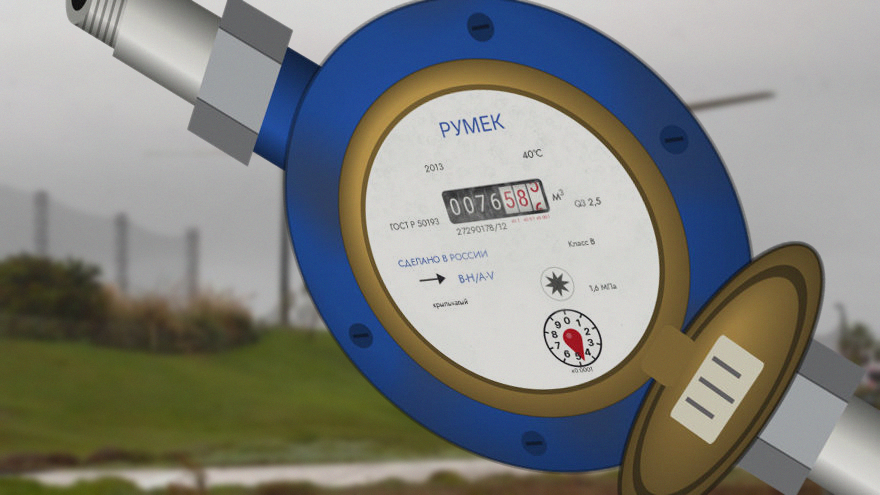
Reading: 76.5854 m³
